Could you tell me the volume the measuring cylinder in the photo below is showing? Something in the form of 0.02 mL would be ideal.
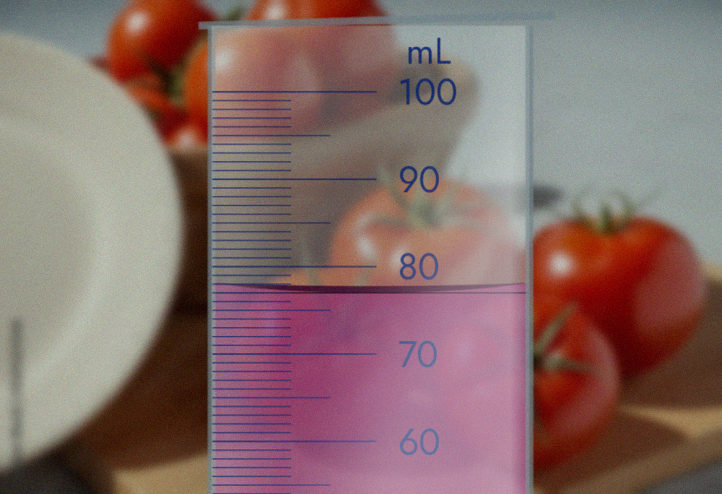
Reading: 77 mL
